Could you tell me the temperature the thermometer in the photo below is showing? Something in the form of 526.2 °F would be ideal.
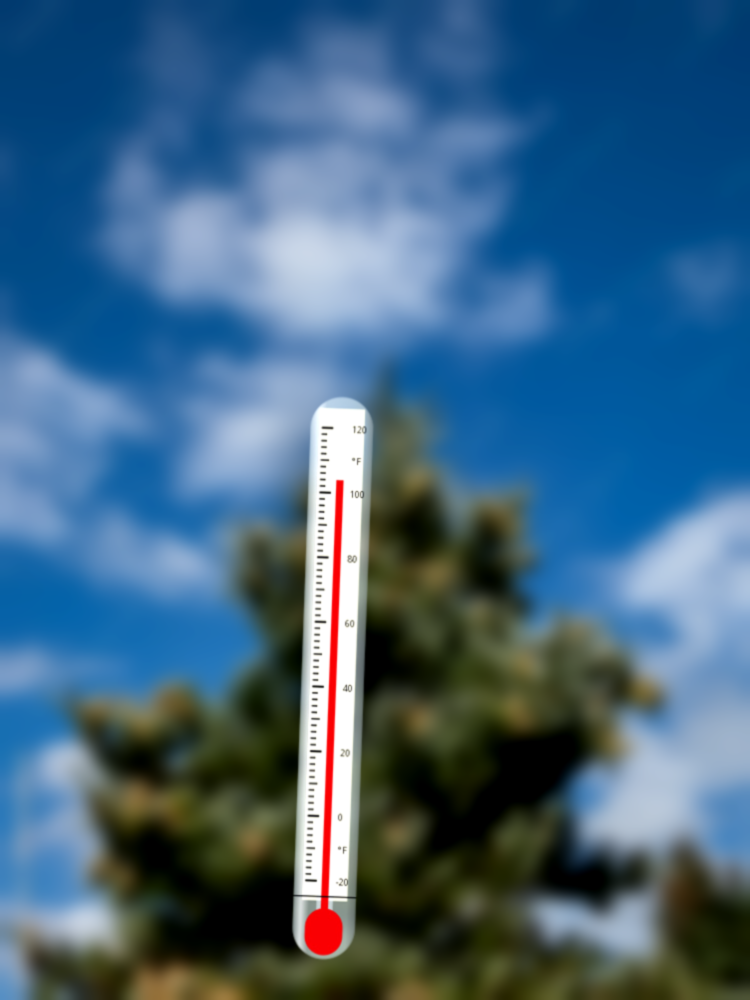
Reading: 104 °F
